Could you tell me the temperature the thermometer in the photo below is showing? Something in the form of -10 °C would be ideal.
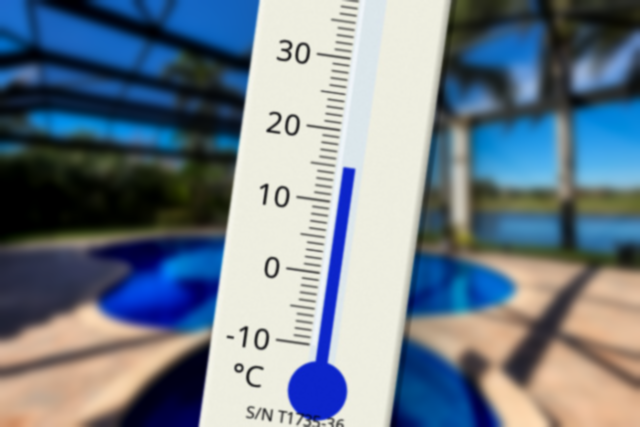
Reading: 15 °C
